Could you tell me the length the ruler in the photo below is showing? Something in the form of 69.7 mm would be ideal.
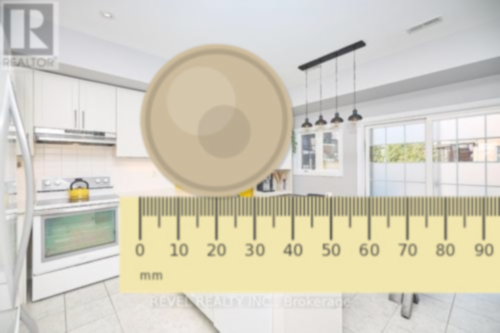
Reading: 40 mm
